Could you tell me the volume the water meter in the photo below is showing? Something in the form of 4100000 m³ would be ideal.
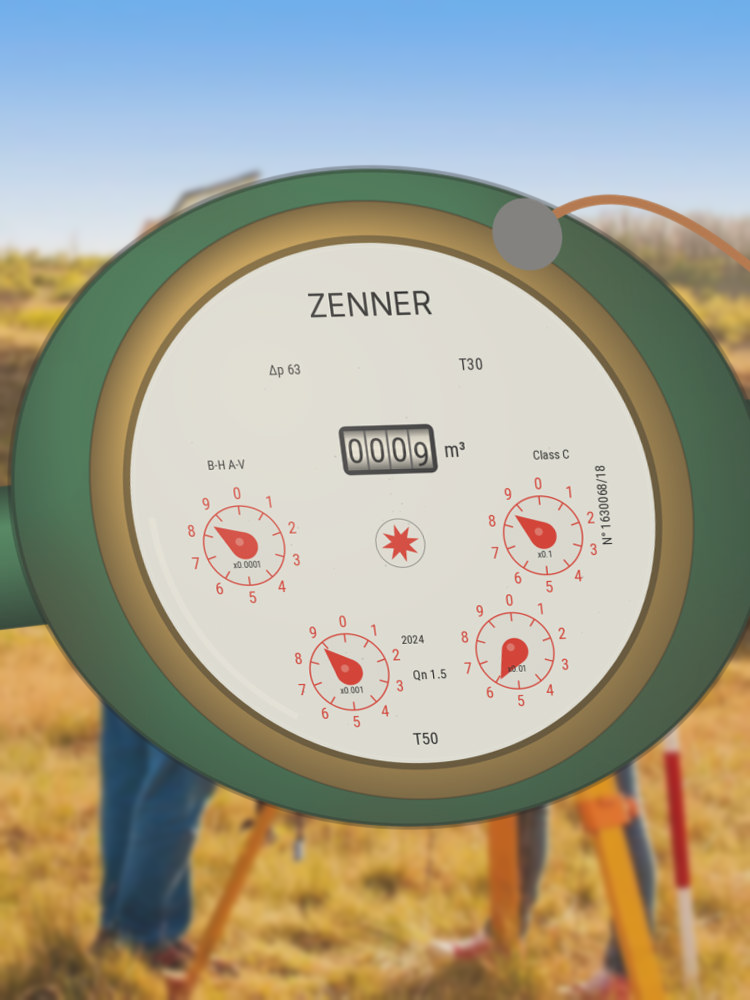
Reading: 8.8588 m³
